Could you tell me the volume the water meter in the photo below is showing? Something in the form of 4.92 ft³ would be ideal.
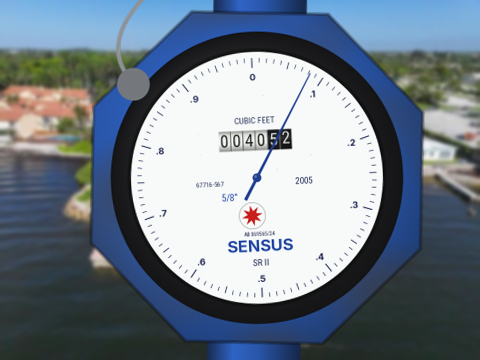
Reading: 4052.08 ft³
